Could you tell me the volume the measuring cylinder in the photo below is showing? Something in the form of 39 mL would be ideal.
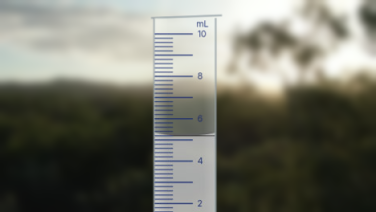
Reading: 5.2 mL
